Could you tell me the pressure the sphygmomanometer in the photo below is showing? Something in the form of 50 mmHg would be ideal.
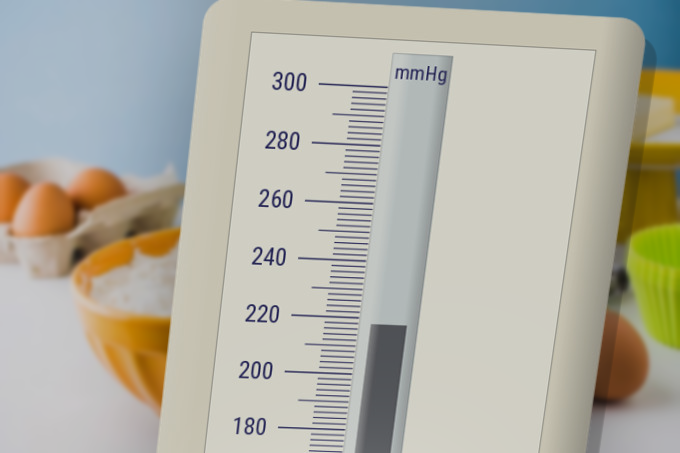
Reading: 218 mmHg
